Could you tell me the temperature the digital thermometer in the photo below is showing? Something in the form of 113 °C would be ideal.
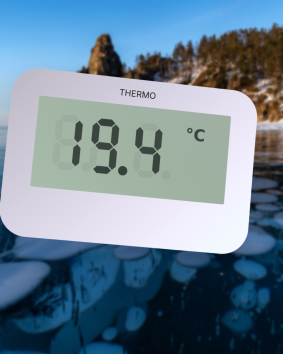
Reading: 19.4 °C
